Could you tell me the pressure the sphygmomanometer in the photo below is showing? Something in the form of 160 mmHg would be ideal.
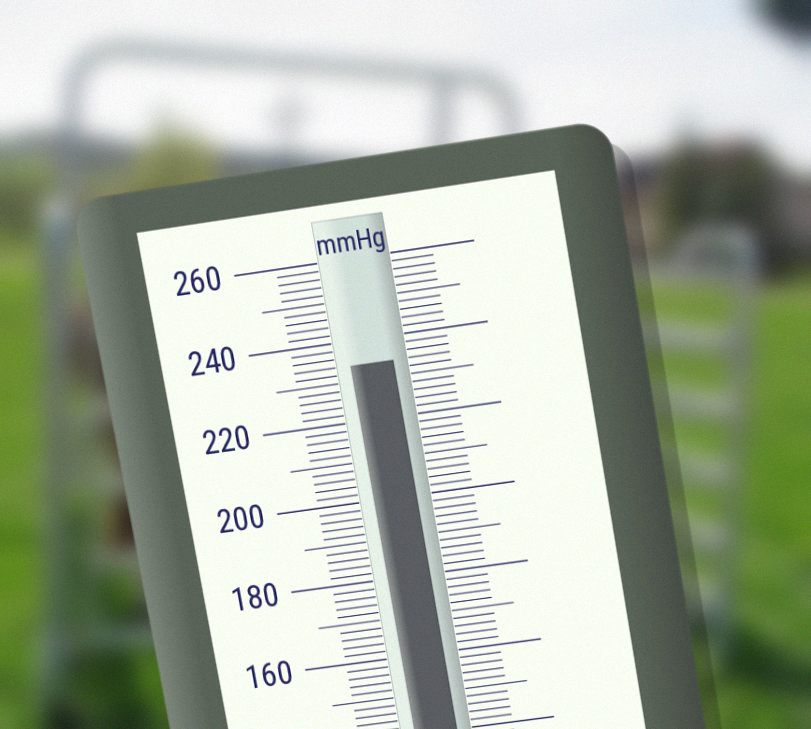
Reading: 234 mmHg
